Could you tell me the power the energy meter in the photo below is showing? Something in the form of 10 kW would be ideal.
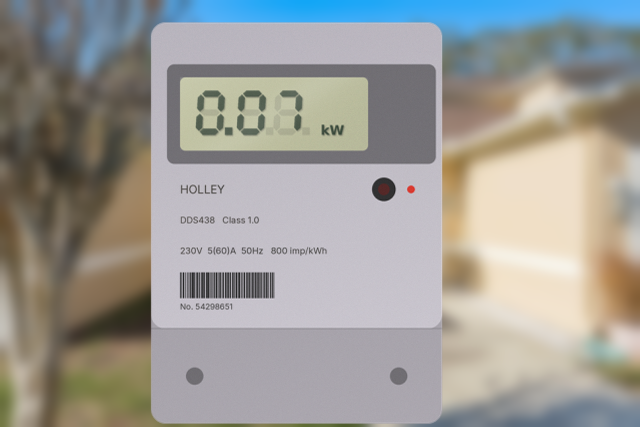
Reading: 0.07 kW
